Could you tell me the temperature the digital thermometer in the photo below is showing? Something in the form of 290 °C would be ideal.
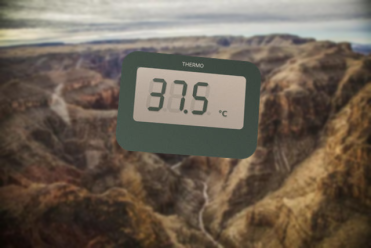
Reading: 37.5 °C
